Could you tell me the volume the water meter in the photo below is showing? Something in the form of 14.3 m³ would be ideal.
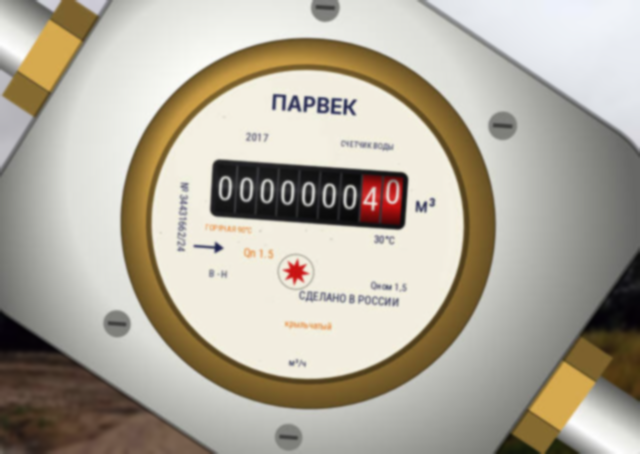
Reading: 0.40 m³
